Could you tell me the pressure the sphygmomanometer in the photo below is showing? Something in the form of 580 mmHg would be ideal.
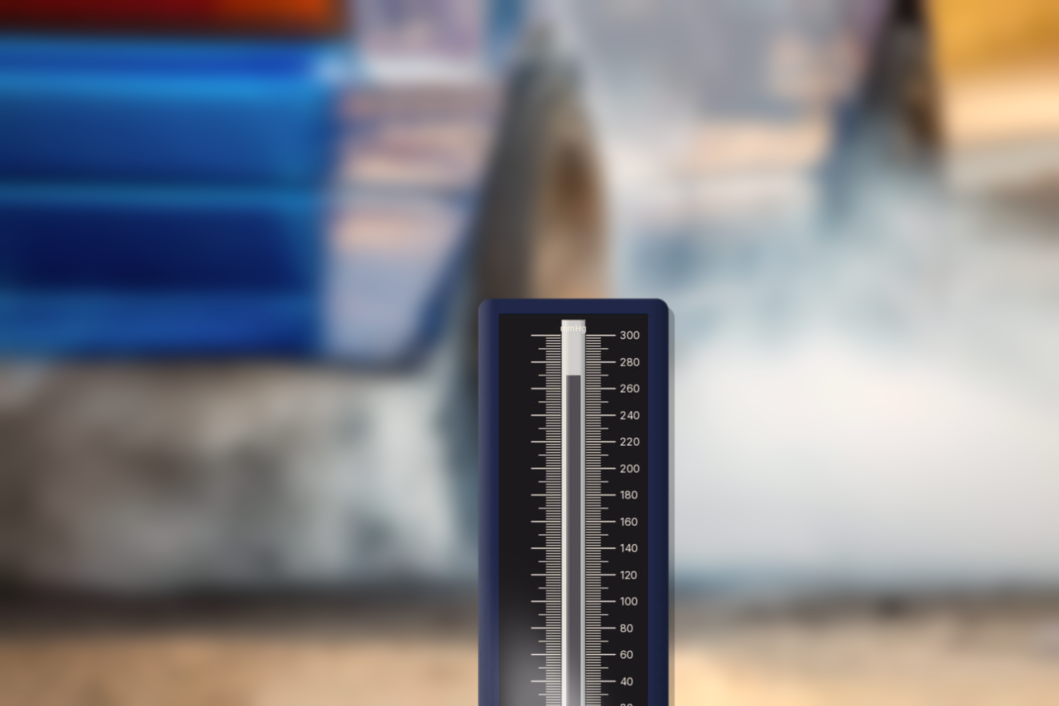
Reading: 270 mmHg
